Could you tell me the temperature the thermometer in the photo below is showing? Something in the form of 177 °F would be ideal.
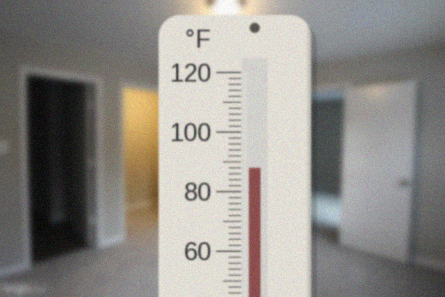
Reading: 88 °F
